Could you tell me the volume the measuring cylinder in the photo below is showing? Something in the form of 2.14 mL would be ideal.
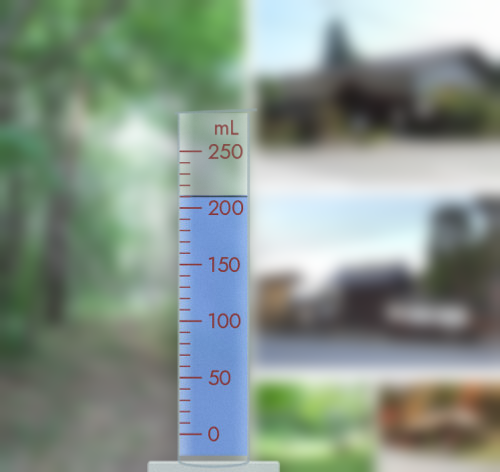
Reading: 210 mL
